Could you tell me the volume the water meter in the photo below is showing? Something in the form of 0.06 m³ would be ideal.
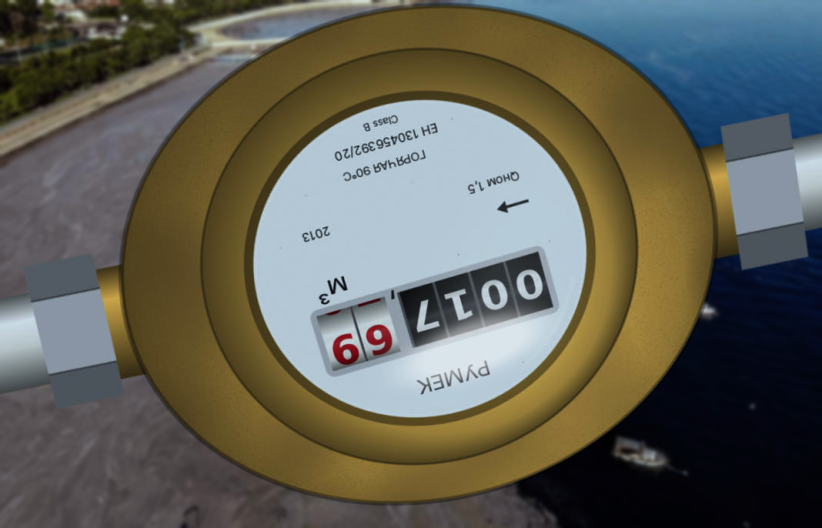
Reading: 17.69 m³
